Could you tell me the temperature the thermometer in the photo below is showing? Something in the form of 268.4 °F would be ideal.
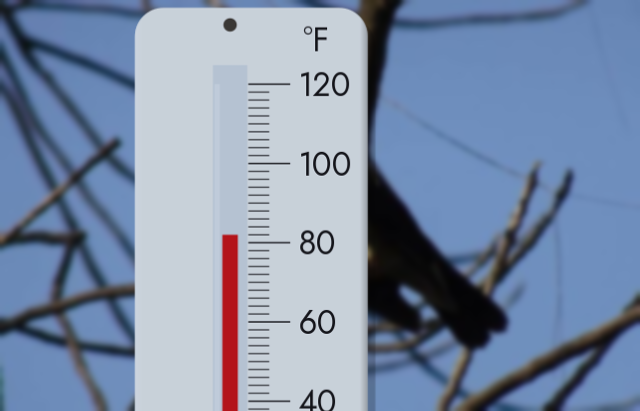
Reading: 82 °F
